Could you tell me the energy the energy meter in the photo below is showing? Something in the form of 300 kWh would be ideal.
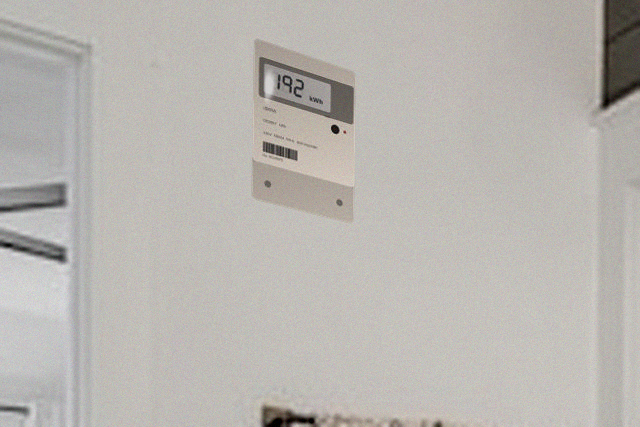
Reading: 192 kWh
